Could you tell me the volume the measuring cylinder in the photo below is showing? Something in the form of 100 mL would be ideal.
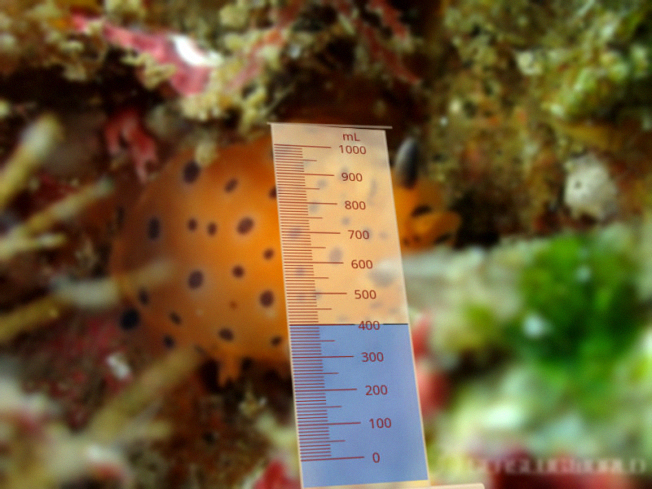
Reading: 400 mL
